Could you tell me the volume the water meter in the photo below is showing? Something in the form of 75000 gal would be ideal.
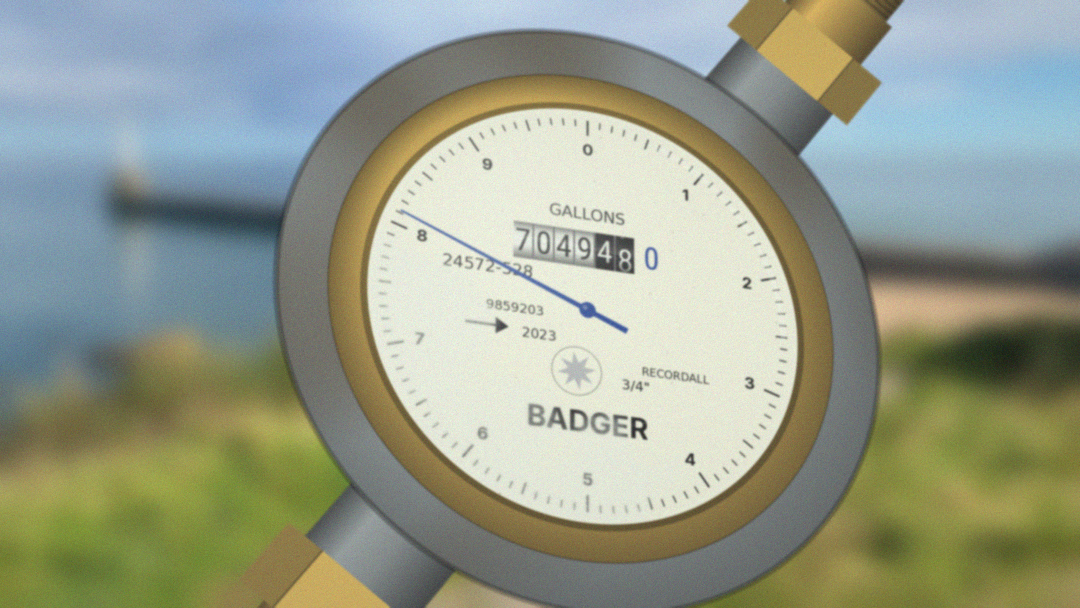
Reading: 7049478.1 gal
